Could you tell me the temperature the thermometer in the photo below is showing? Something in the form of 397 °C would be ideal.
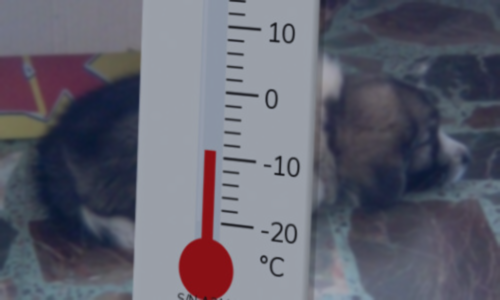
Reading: -9 °C
